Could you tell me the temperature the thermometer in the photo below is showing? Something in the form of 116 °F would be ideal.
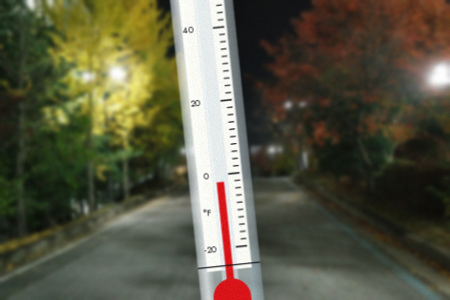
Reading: -2 °F
